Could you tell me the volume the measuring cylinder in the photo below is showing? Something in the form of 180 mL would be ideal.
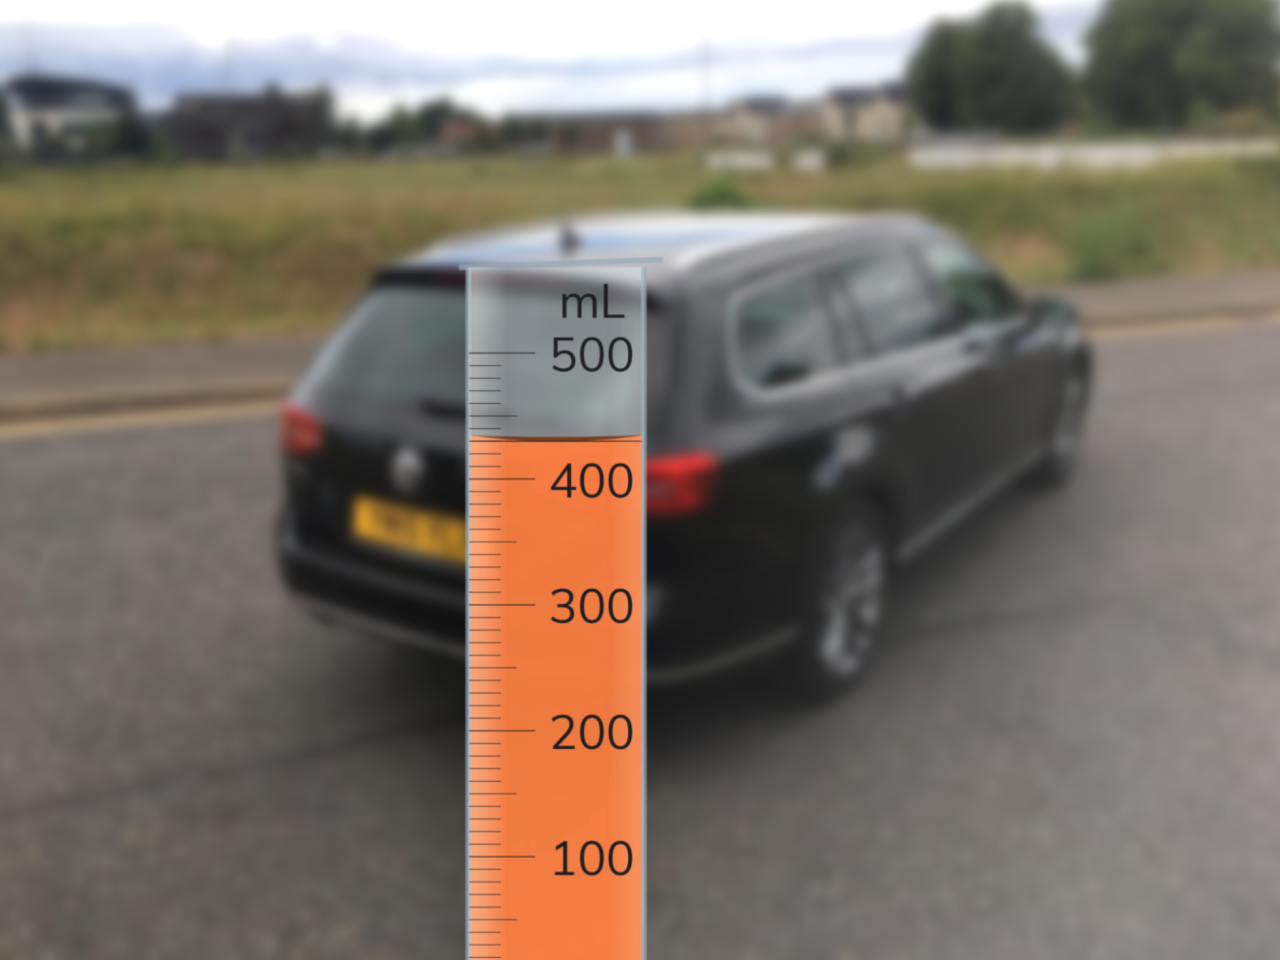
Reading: 430 mL
